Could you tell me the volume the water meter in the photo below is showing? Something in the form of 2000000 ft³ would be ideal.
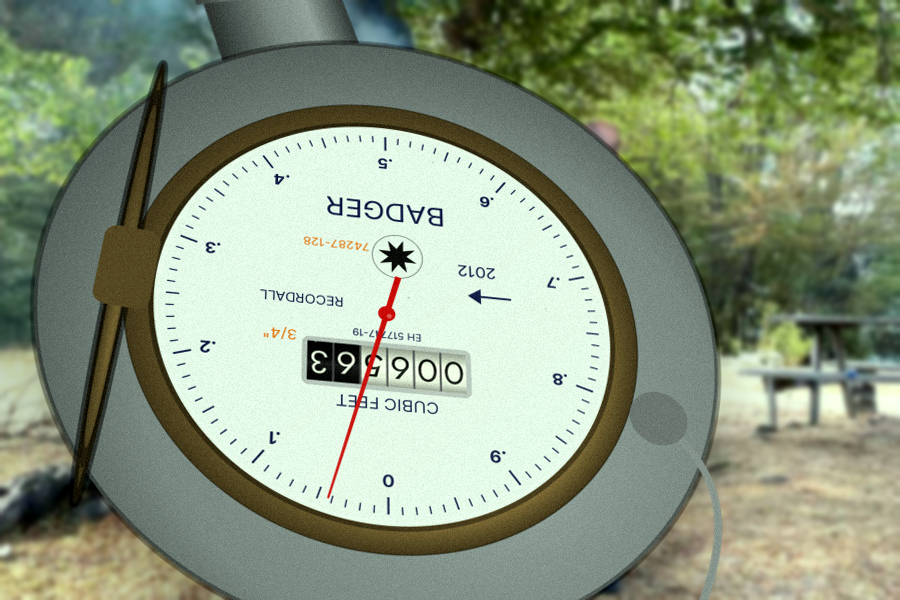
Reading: 6563.04 ft³
